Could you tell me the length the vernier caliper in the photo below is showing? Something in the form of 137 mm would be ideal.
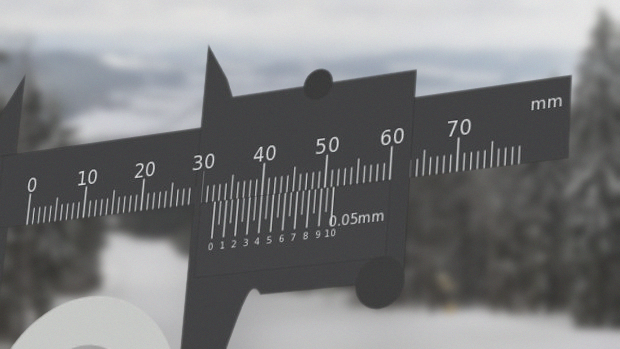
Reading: 32.4 mm
